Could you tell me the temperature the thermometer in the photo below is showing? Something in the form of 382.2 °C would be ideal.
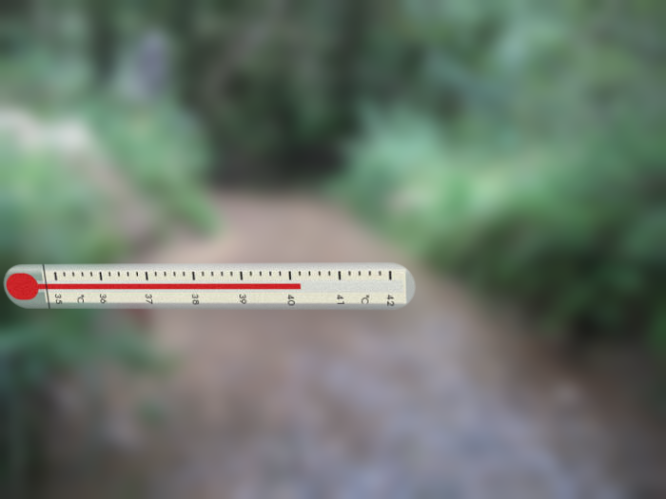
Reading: 40.2 °C
